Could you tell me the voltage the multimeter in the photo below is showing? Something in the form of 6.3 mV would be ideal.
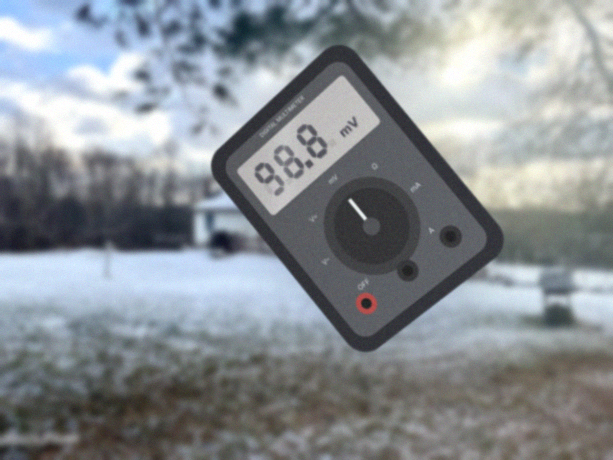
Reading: 98.8 mV
